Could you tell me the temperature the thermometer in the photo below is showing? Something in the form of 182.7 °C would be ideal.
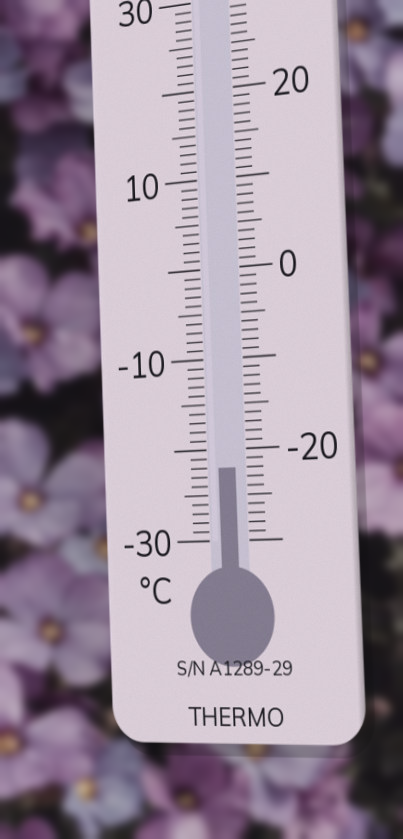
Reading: -22 °C
